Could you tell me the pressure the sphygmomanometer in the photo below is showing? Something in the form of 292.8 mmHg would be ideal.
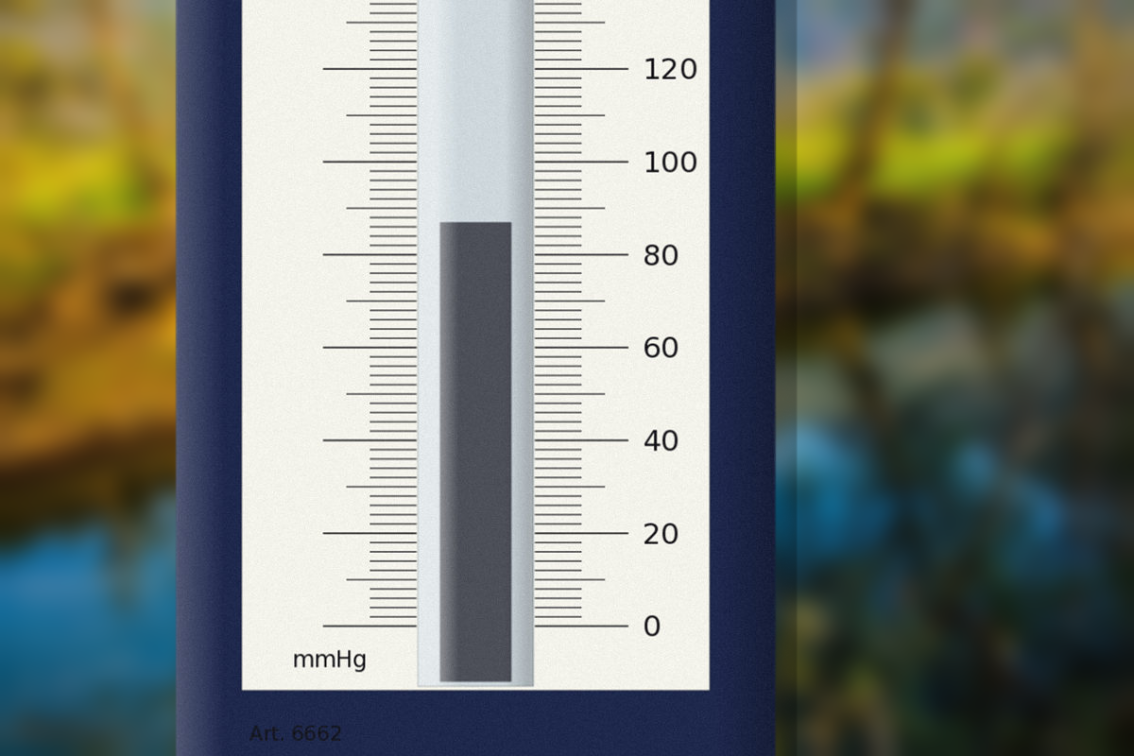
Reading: 87 mmHg
